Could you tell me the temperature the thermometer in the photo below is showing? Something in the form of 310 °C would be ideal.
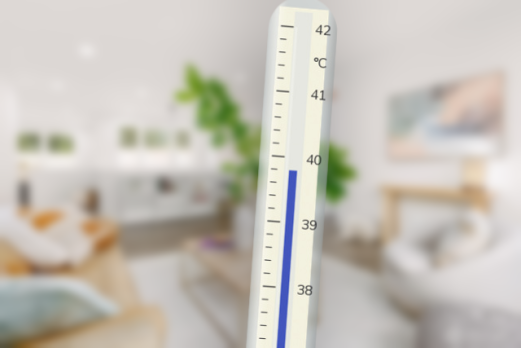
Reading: 39.8 °C
